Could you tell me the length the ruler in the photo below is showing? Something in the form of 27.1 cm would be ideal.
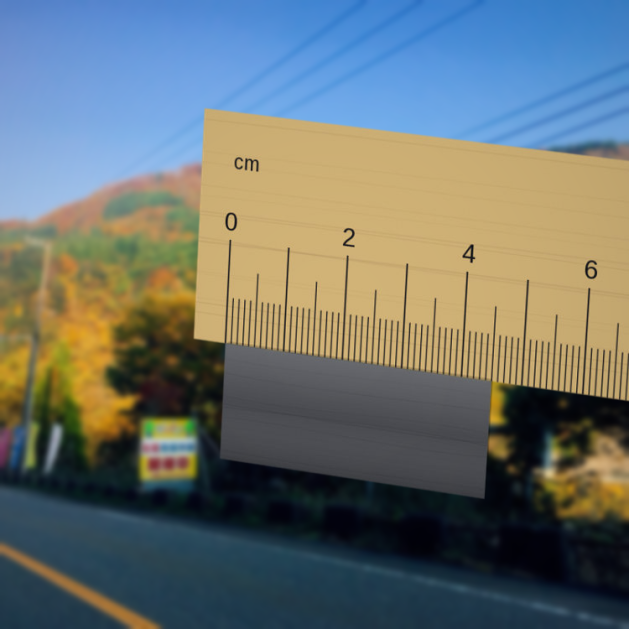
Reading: 4.5 cm
